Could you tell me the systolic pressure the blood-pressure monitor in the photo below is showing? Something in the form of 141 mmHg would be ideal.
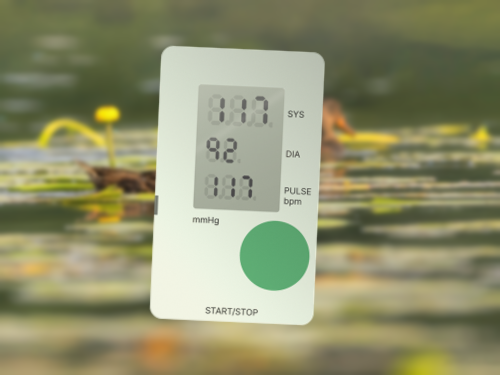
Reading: 117 mmHg
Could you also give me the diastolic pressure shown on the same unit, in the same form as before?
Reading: 92 mmHg
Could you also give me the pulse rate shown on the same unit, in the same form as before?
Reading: 117 bpm
